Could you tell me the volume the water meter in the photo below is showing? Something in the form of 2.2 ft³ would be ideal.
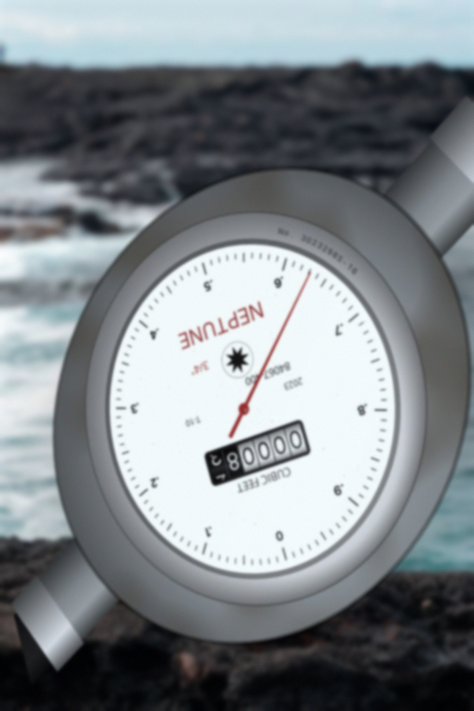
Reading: 82.63 ft³
